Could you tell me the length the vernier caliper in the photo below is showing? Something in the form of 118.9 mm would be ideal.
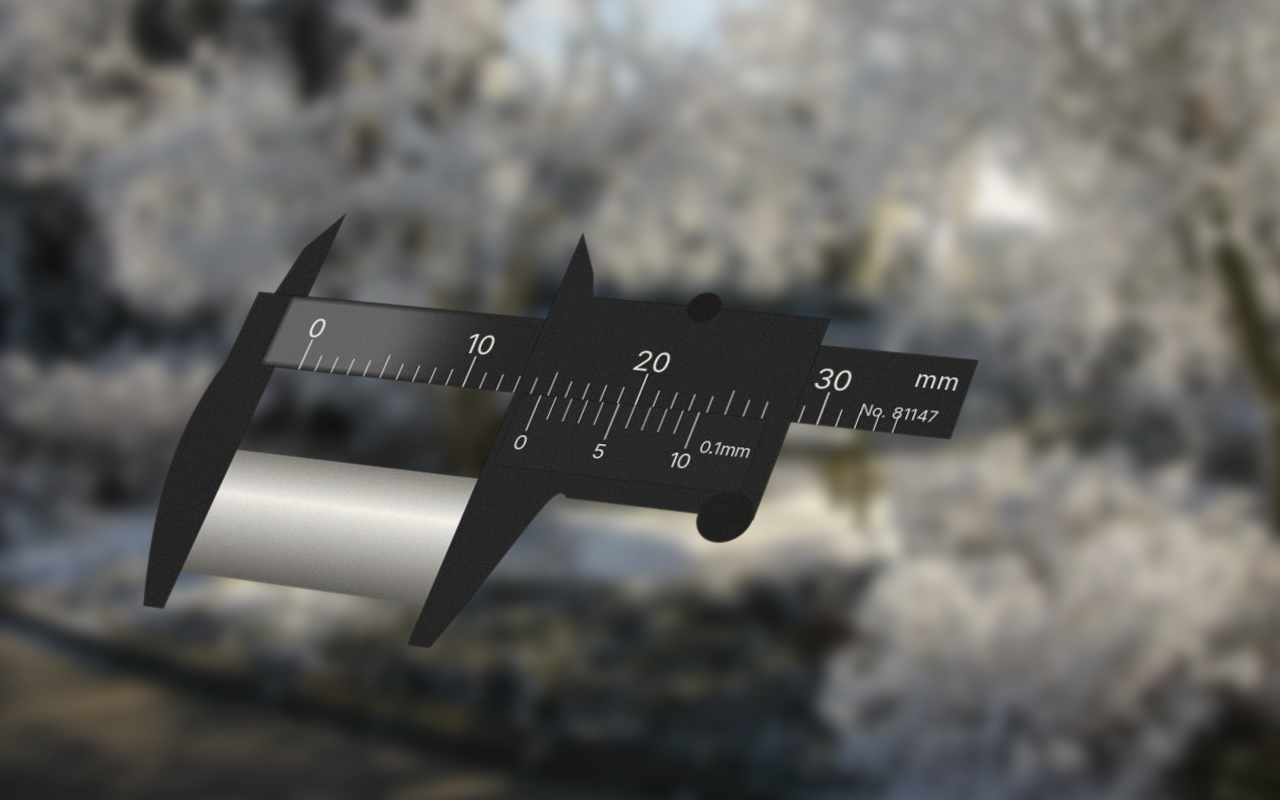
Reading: 14.6 mm
